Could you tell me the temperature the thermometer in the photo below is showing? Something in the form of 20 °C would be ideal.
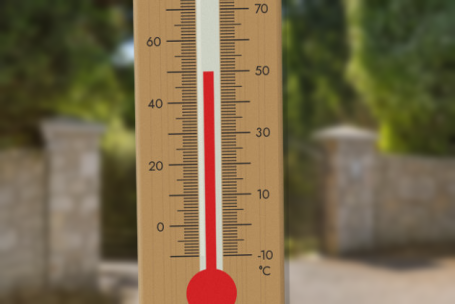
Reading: 50 °C
